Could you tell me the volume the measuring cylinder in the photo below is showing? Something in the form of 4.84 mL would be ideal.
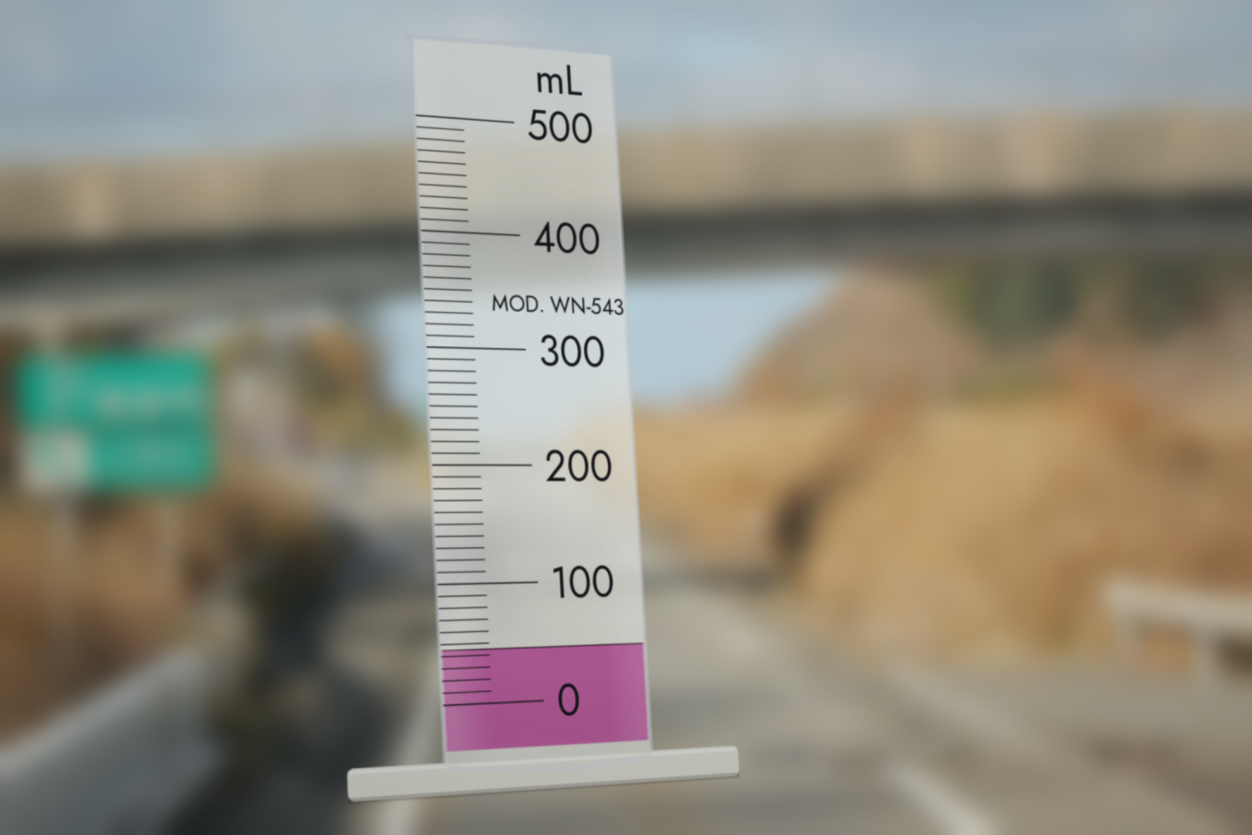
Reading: 45 mL
